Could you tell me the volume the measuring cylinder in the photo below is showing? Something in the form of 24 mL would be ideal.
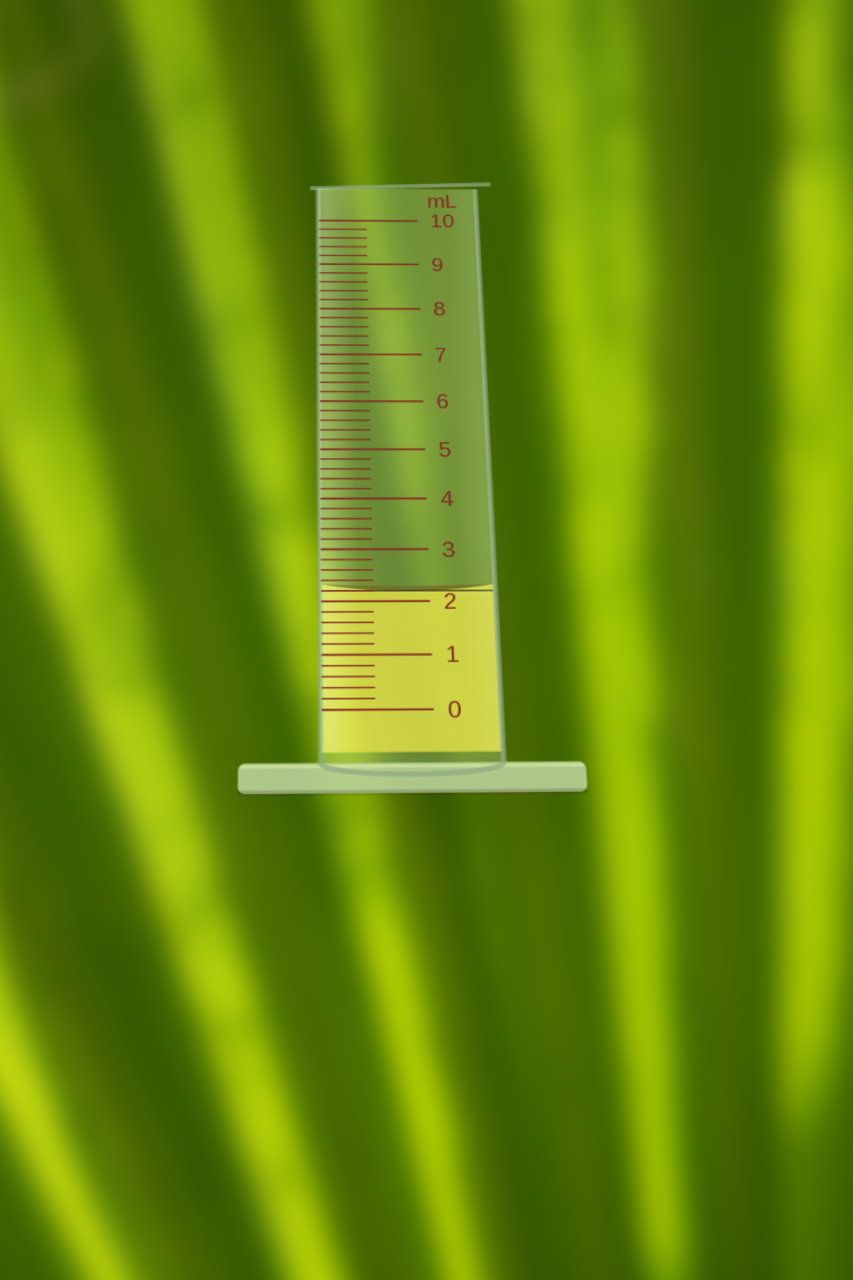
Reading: 2.2 mL
